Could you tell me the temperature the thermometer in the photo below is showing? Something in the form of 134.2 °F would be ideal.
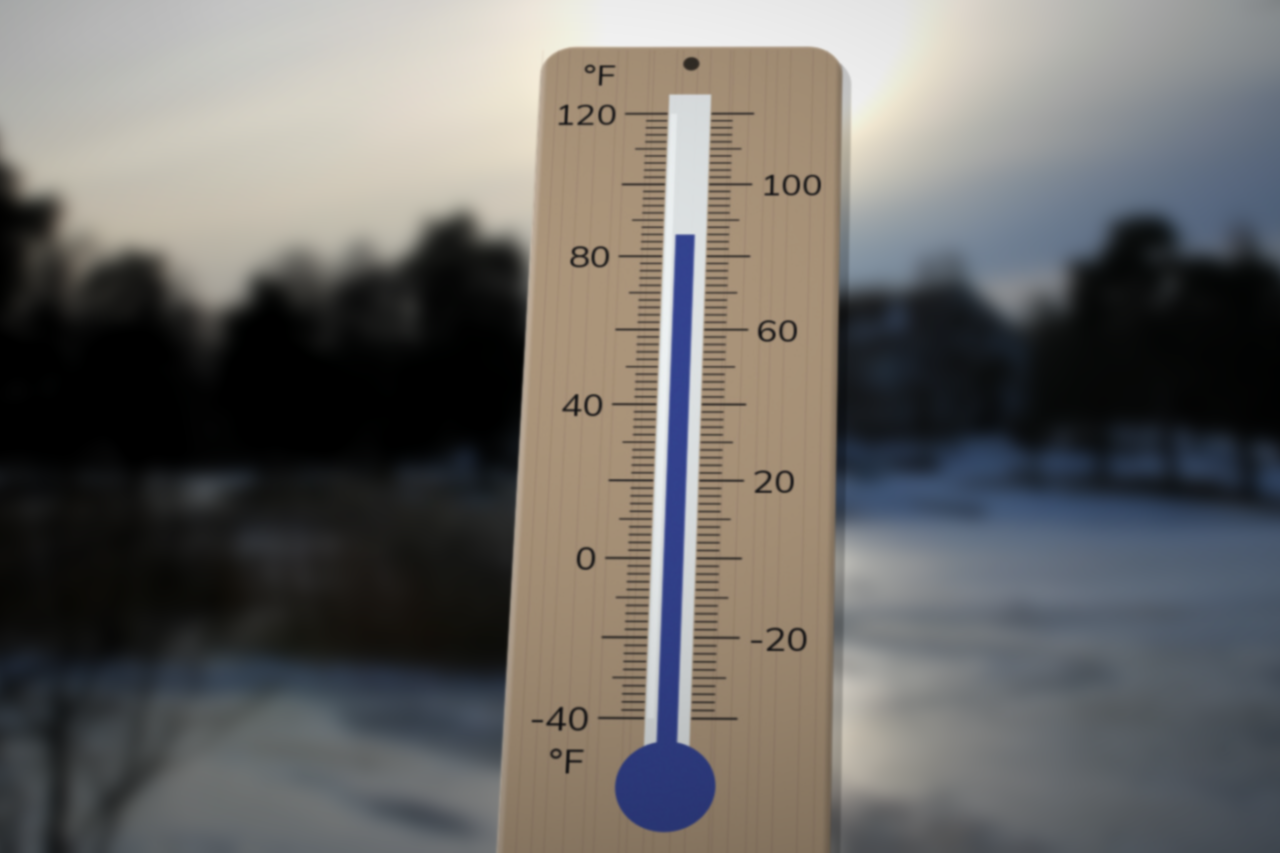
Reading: 86 °F
